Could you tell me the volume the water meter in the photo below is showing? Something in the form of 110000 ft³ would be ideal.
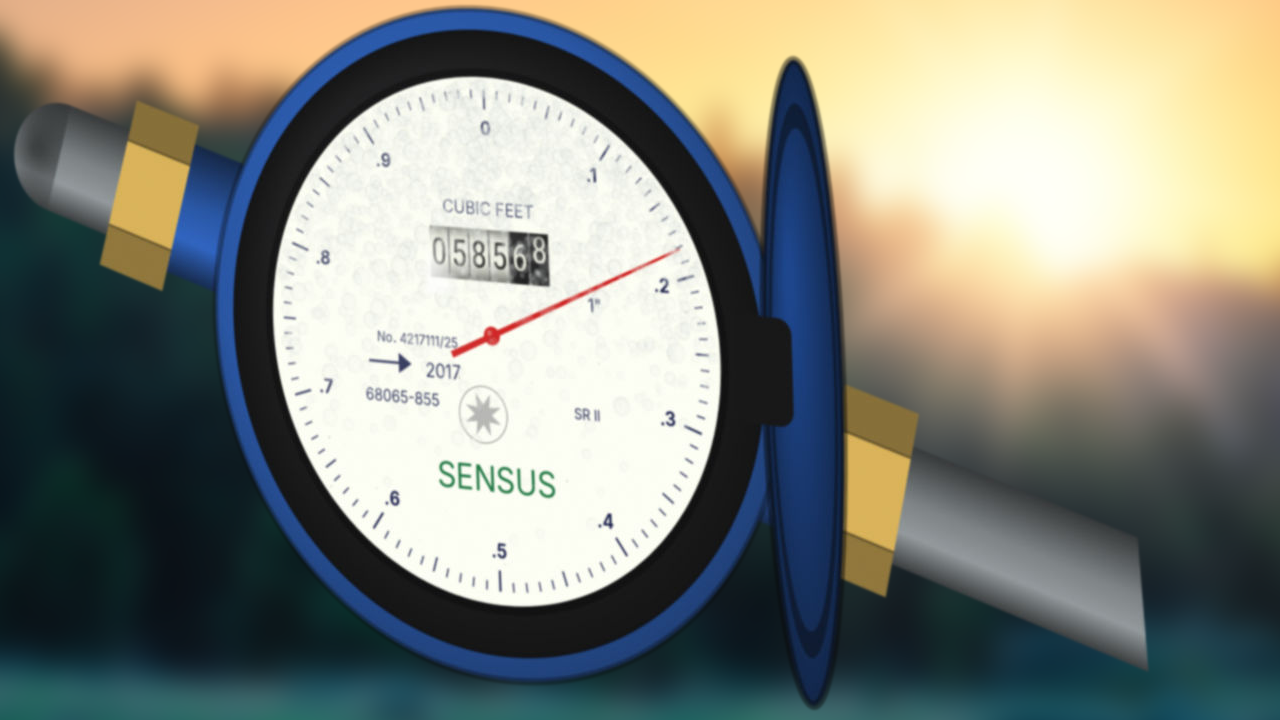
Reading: 58568.18 ft³
